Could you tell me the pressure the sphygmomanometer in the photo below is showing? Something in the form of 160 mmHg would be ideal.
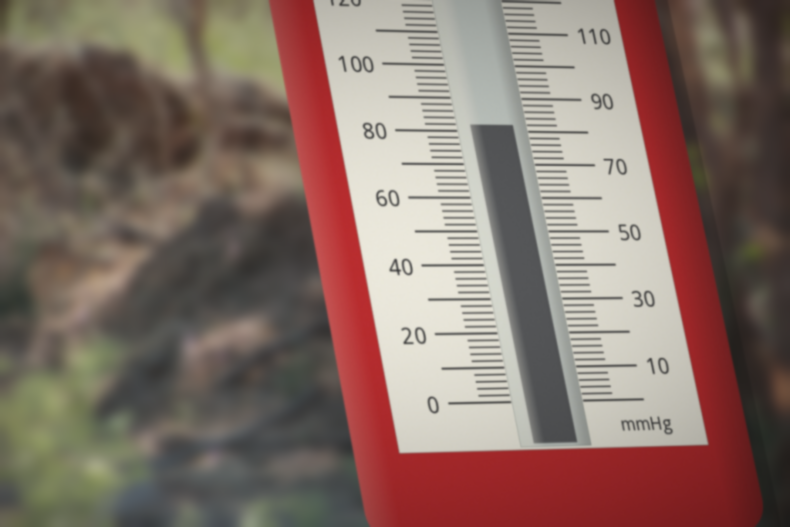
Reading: 82 mmHg
